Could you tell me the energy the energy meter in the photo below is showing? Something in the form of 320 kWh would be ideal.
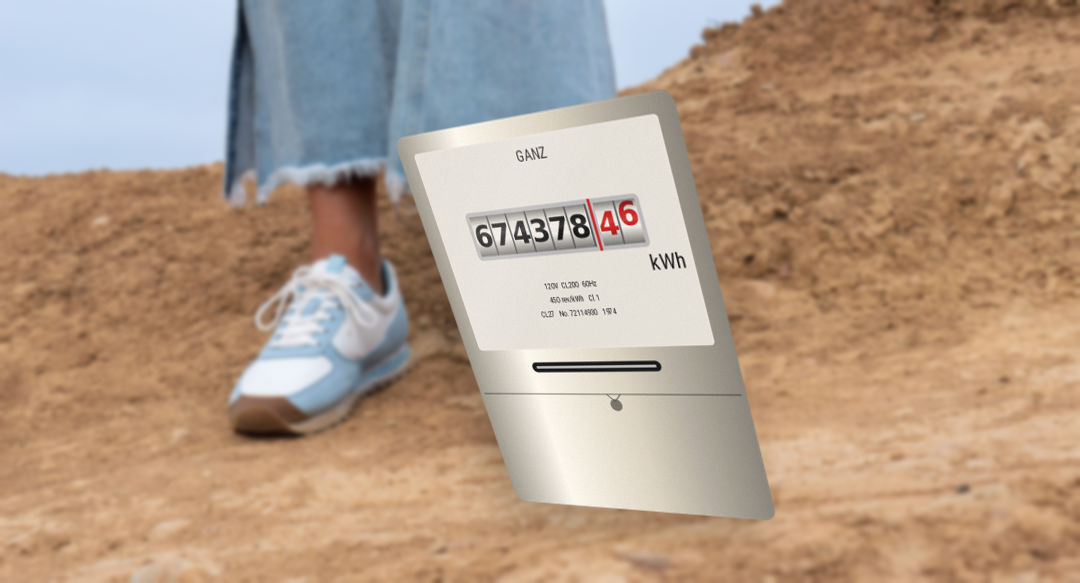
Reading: 674378.46 kWh
